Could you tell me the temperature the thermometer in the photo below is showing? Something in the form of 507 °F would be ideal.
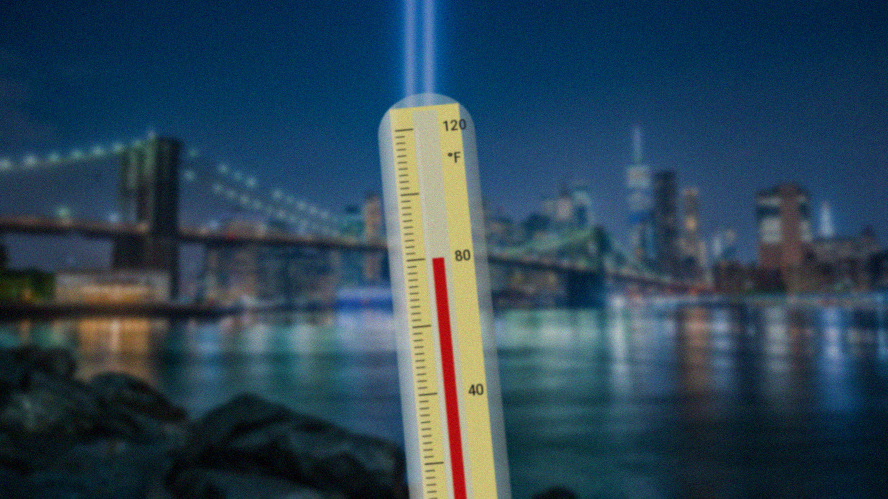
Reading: 80 °F
